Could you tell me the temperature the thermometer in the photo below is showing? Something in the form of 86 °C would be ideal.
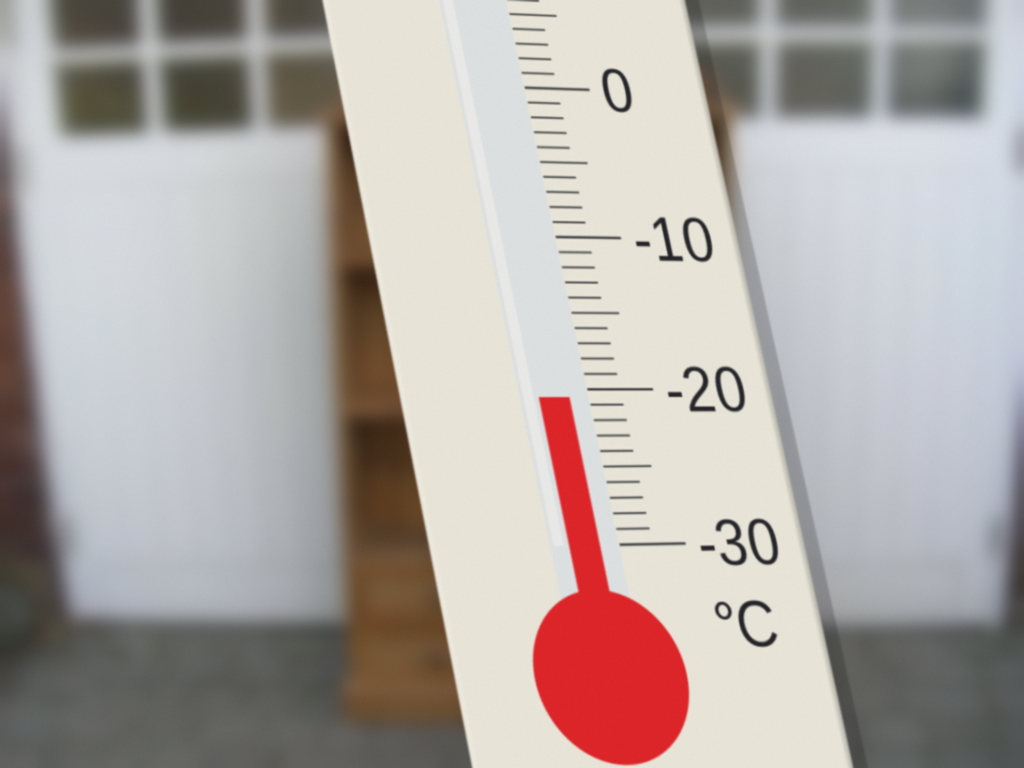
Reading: -20.5 °C
